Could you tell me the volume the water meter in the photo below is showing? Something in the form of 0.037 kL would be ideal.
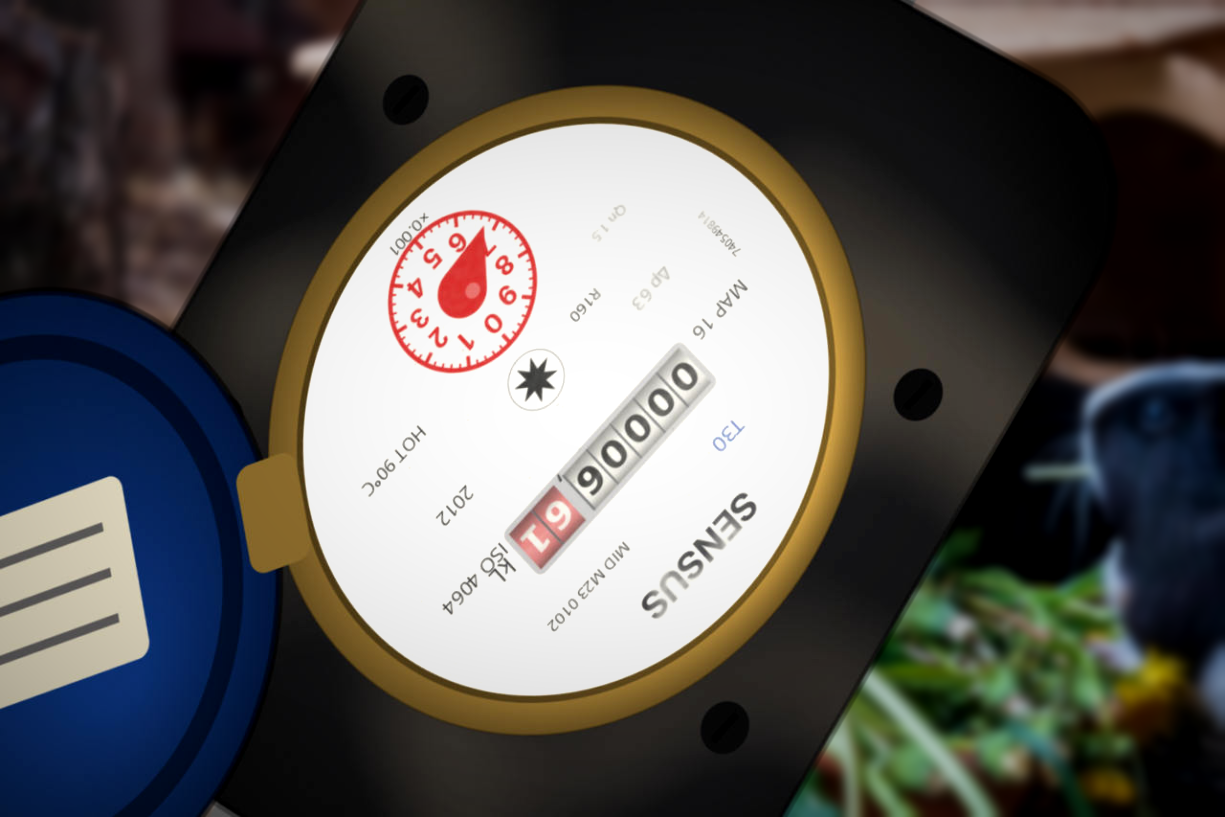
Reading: 6.616 kL
